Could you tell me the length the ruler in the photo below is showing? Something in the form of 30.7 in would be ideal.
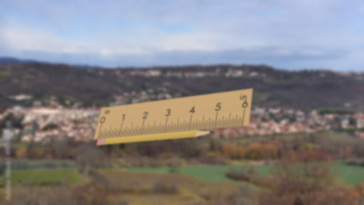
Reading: 5 in
